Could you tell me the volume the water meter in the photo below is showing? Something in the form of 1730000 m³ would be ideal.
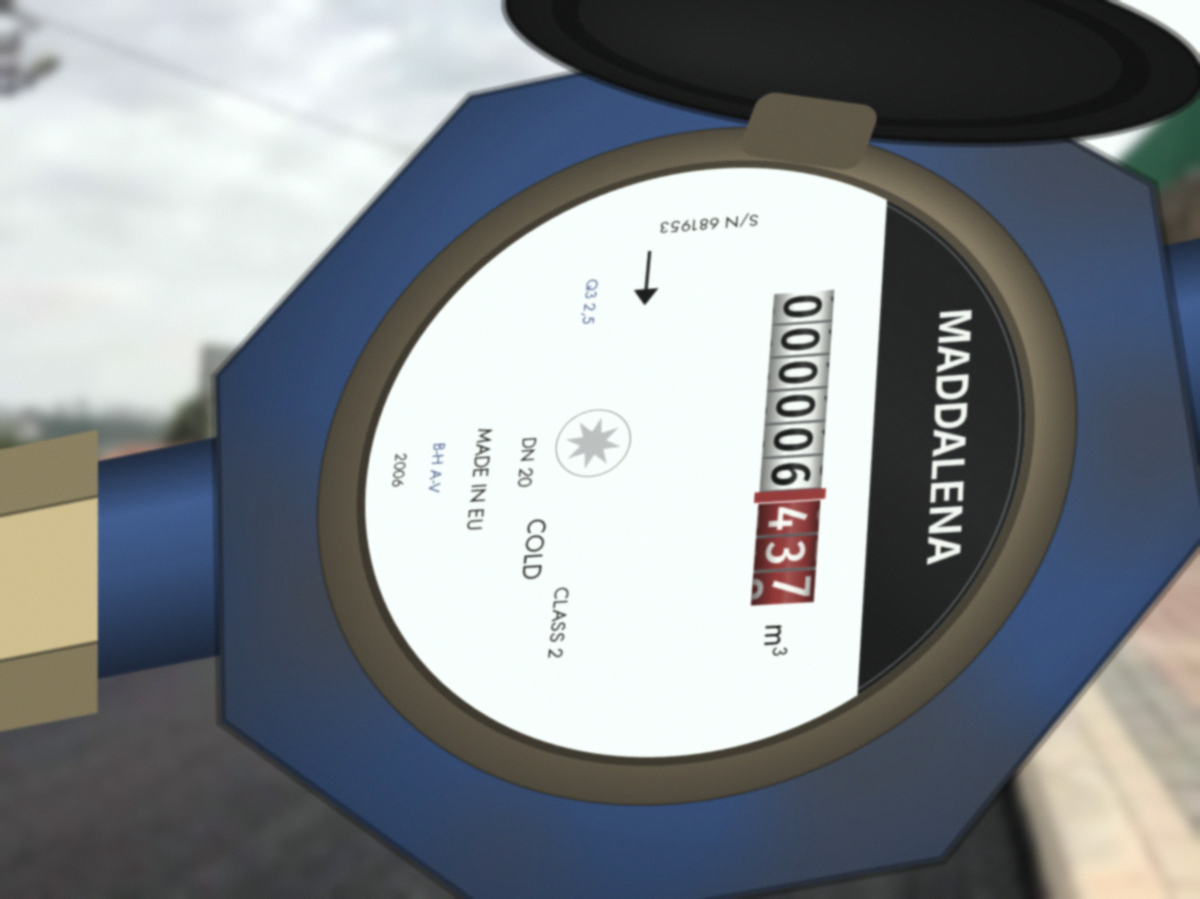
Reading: 6.437 m³
